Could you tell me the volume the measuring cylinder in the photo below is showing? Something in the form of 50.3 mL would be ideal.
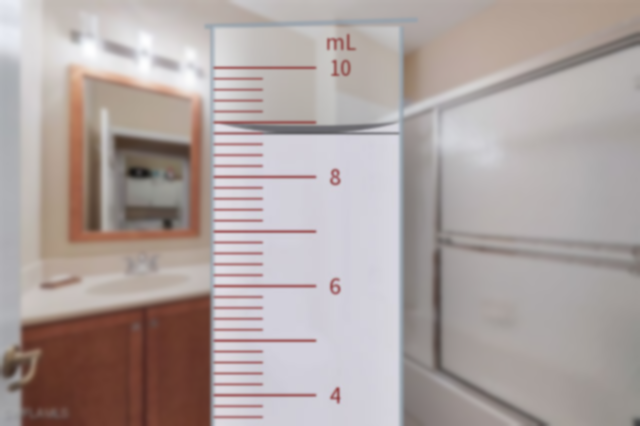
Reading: 8.8 mL
